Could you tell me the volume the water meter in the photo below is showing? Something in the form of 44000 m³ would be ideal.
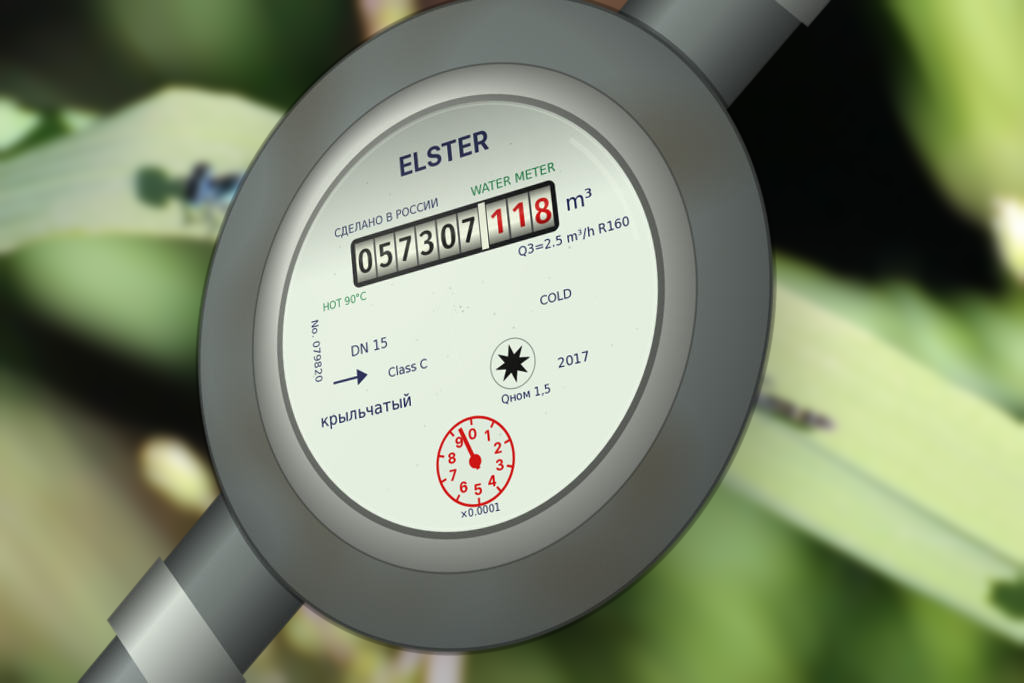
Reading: 57307.1179 m³
